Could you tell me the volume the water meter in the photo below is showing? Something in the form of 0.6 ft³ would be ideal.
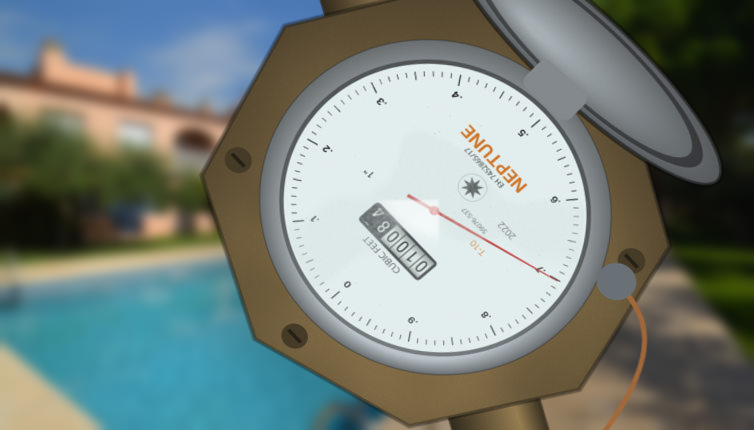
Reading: 10083.70 ft³
